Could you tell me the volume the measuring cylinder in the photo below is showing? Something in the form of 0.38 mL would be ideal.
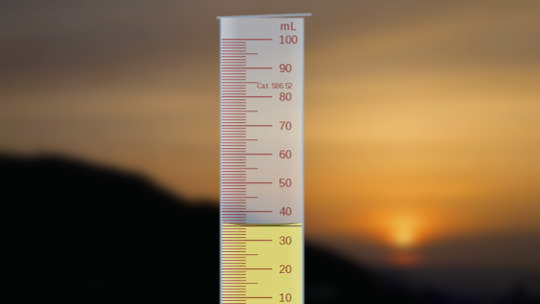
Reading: 35 mL
